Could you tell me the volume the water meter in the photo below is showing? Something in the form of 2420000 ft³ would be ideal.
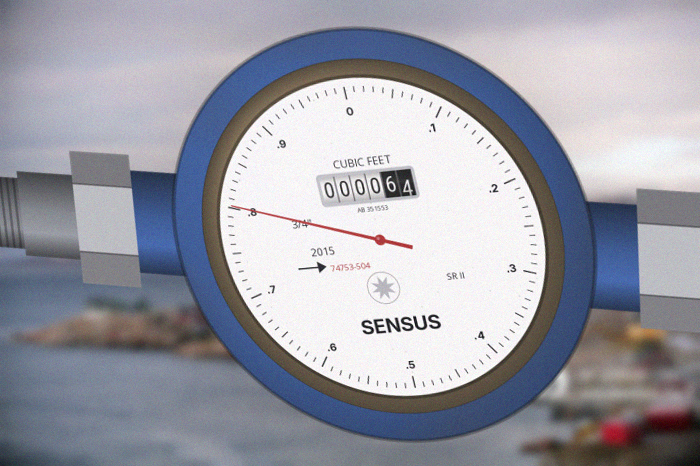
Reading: 63.80 ft³
